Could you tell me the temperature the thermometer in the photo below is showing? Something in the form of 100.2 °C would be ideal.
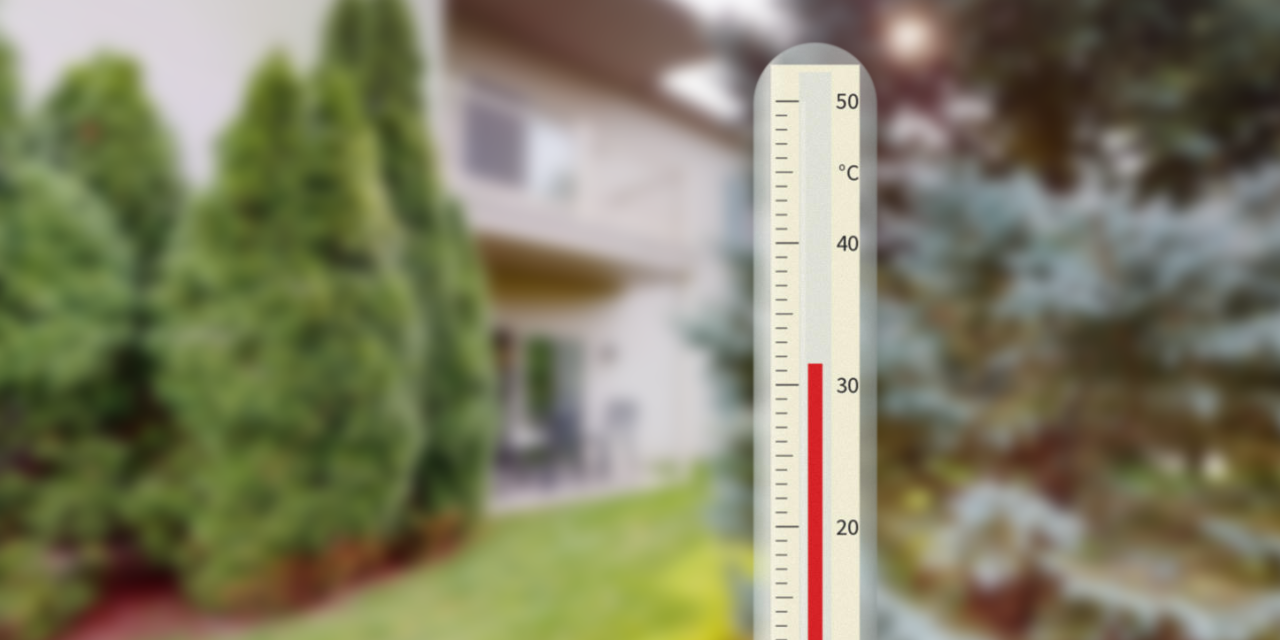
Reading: 31.5 °C
